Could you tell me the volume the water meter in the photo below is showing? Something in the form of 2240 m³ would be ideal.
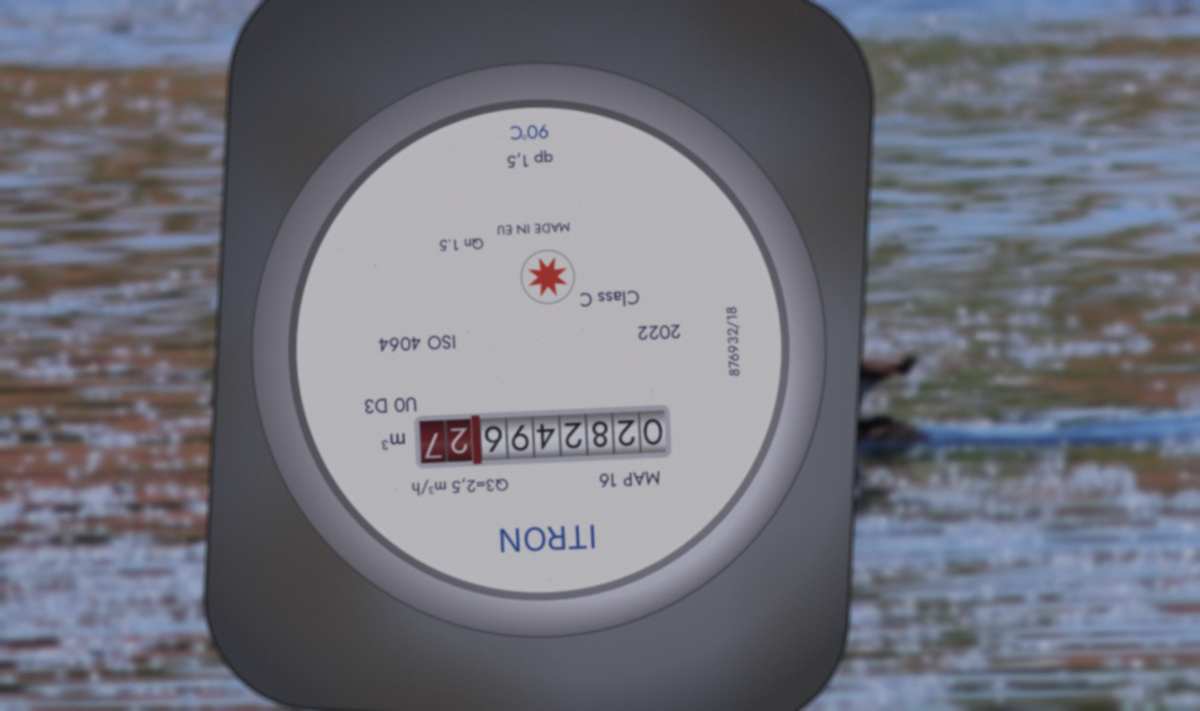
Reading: 282496.27 m³
